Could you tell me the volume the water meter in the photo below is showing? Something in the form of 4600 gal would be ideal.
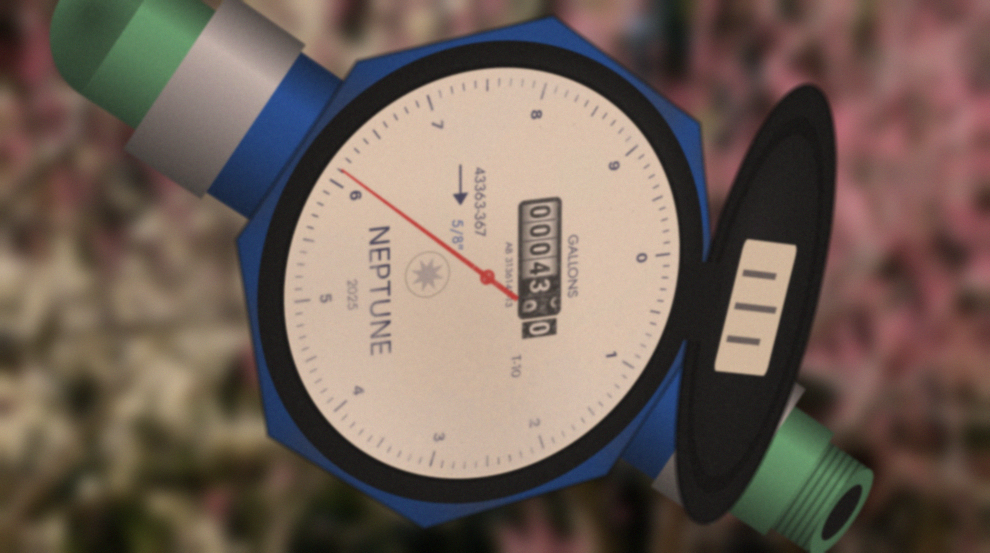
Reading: 4386.1 gal
